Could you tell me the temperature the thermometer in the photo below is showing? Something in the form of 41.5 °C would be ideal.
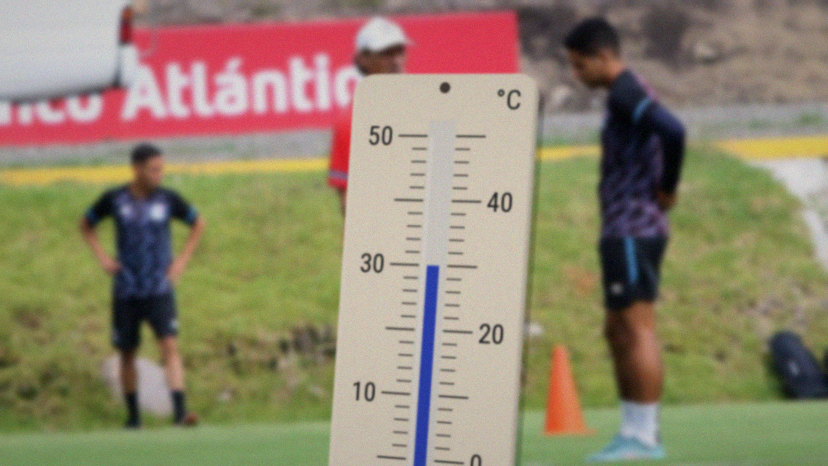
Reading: 30 °C
